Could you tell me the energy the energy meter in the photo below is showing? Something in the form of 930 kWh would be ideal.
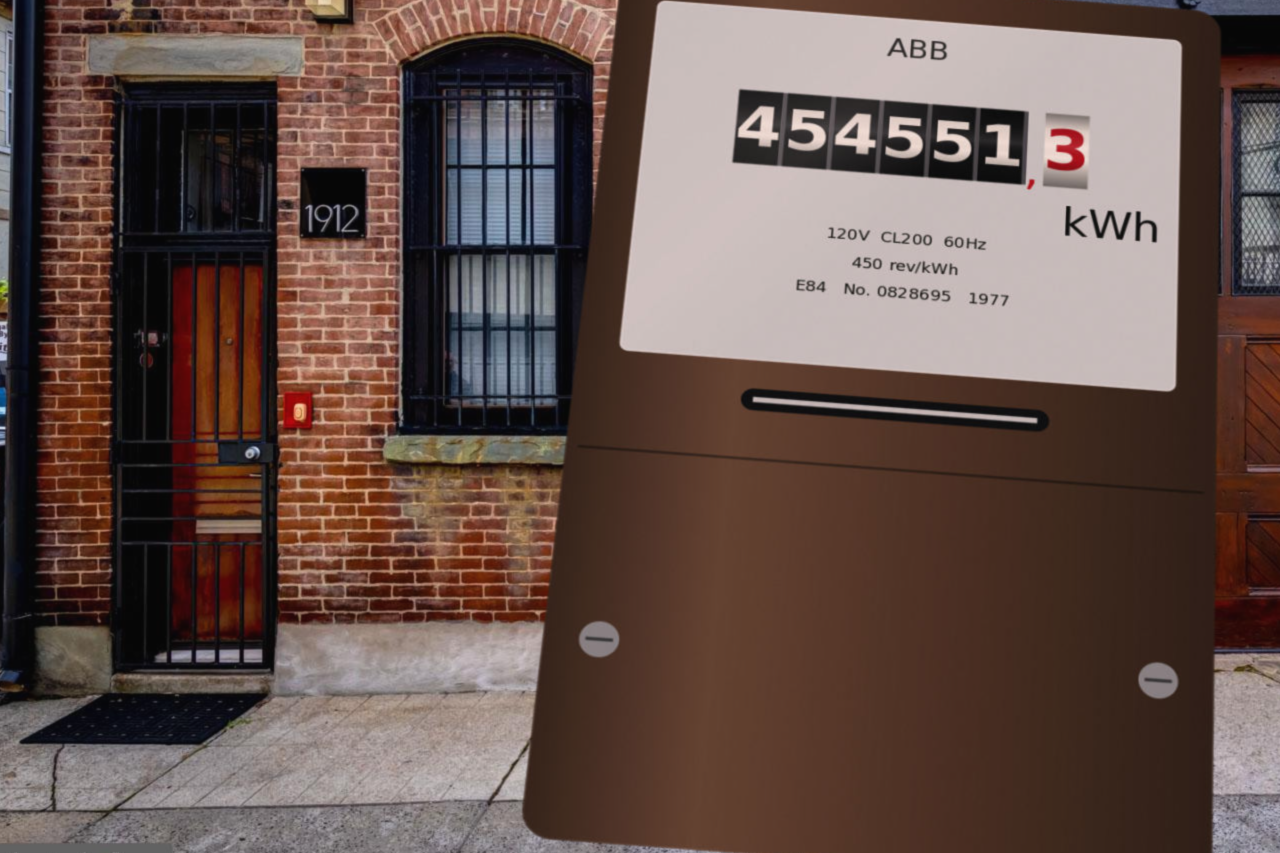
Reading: 454551.3 kWh
